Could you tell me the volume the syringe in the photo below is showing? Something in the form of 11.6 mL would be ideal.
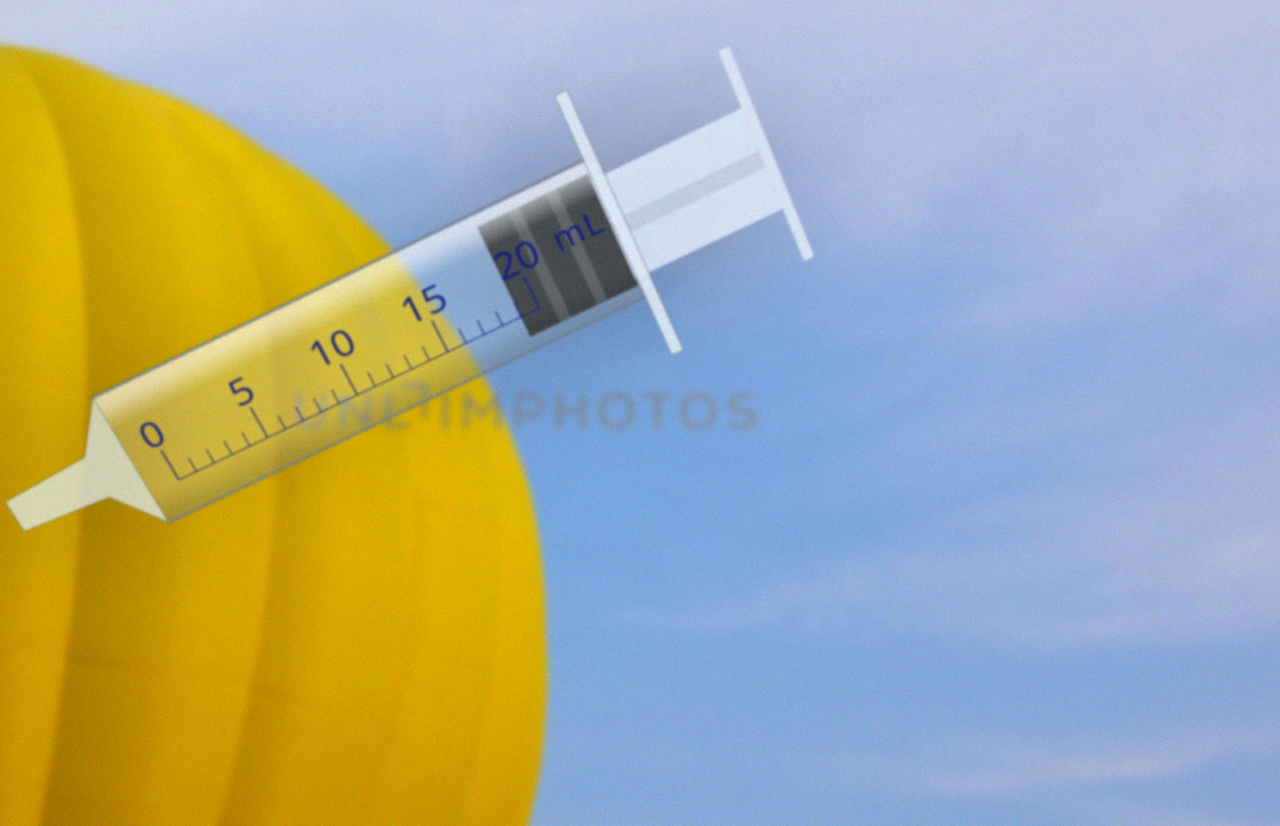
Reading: 19 mL
